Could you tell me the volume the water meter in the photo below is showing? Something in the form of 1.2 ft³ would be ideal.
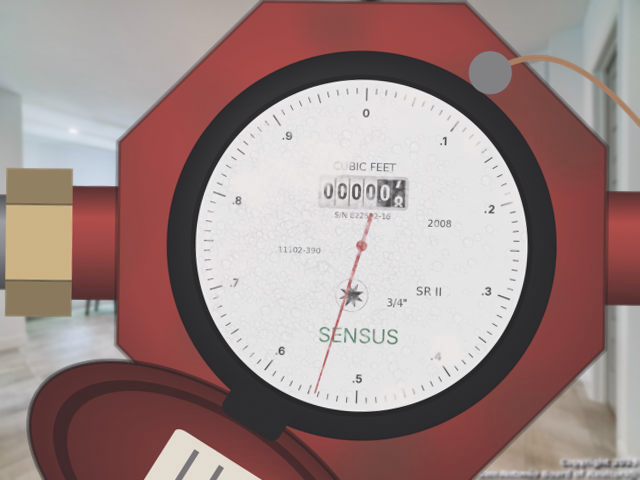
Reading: 7.54 ft³
